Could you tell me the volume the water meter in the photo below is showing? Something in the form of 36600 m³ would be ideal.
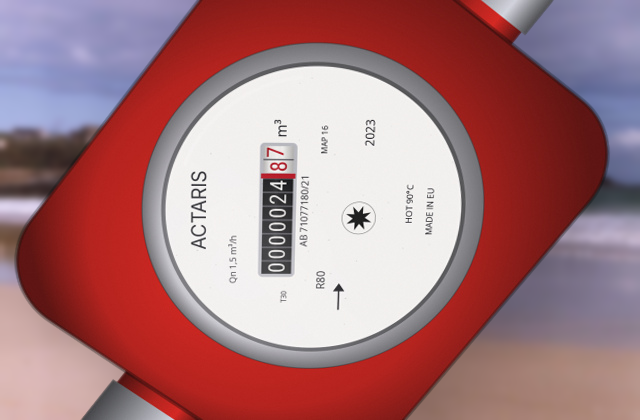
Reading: 24.87 m³
